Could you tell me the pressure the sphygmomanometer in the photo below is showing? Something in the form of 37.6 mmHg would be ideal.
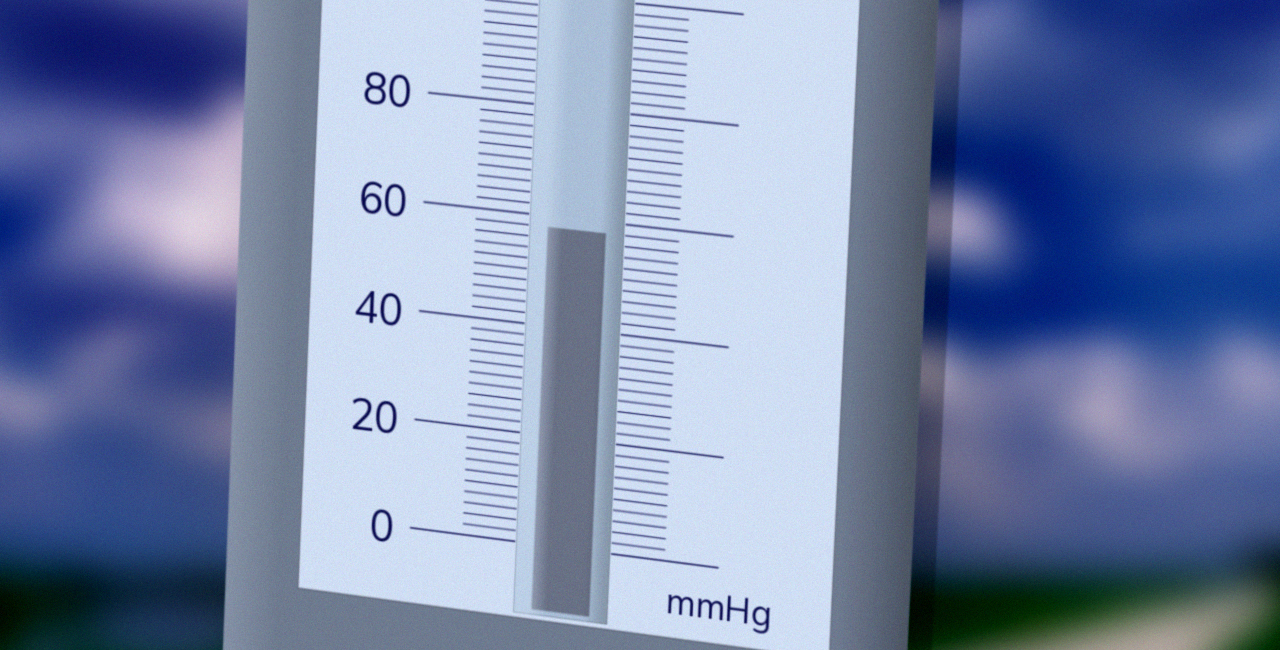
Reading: 58 mmHg
